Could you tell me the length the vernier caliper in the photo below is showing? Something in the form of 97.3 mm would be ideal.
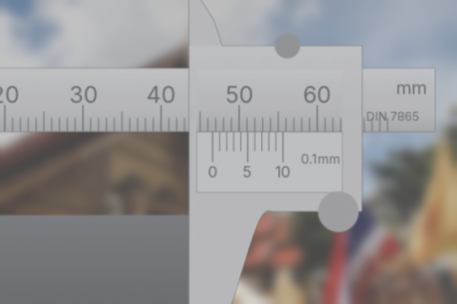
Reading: 46.6 mm
